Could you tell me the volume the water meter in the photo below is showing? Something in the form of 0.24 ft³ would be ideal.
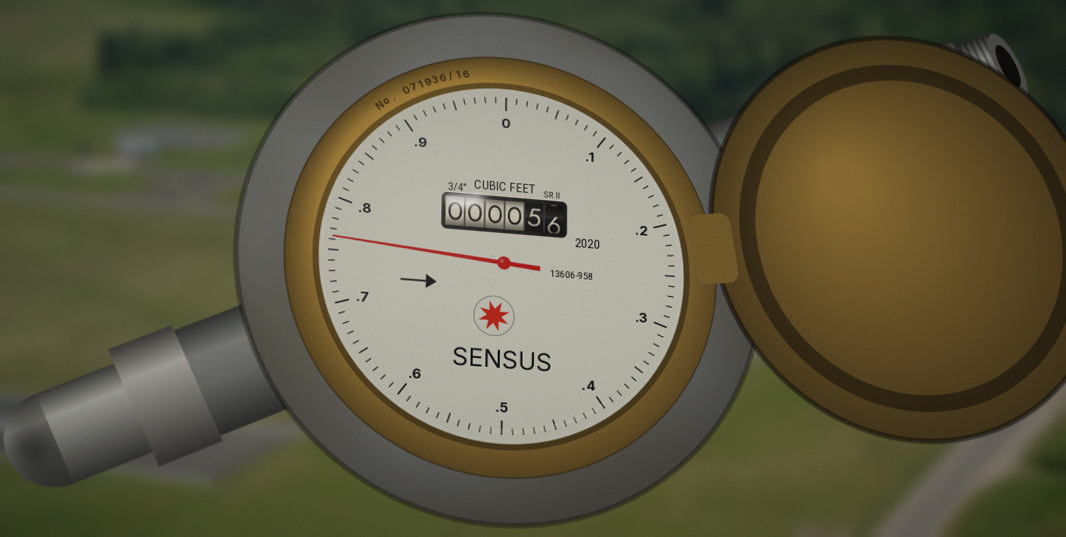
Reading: 55.76 ft³
